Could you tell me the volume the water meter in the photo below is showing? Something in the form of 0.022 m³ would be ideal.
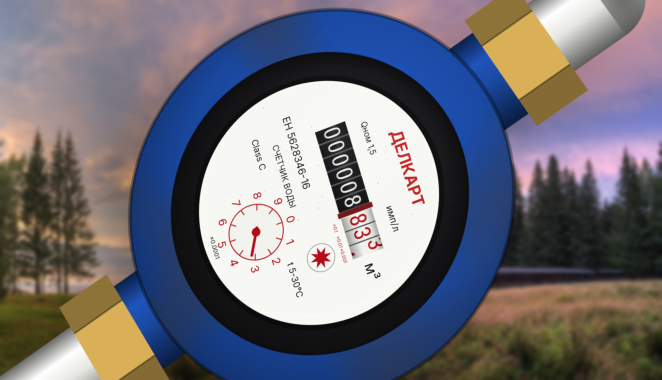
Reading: 8.8333 m³
